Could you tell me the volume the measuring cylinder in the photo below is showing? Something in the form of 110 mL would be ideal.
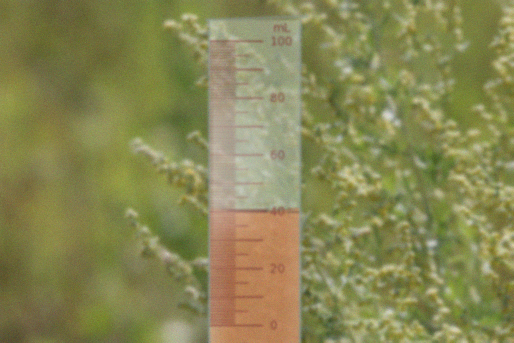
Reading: 40 mL
